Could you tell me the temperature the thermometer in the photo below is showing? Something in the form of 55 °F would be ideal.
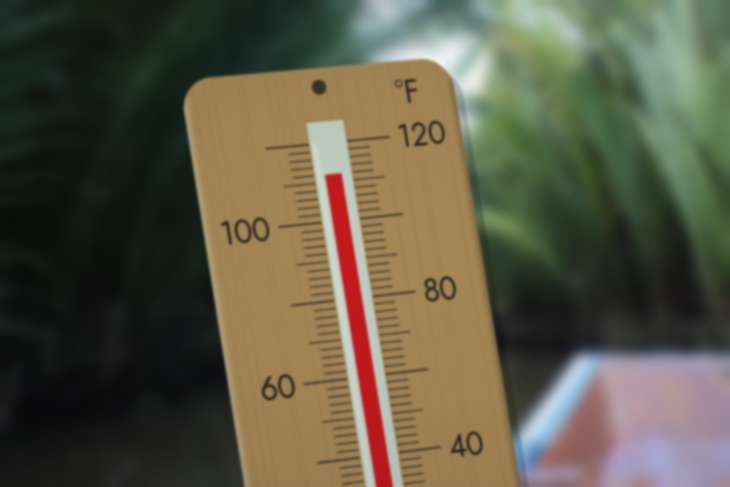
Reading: 112 °F
